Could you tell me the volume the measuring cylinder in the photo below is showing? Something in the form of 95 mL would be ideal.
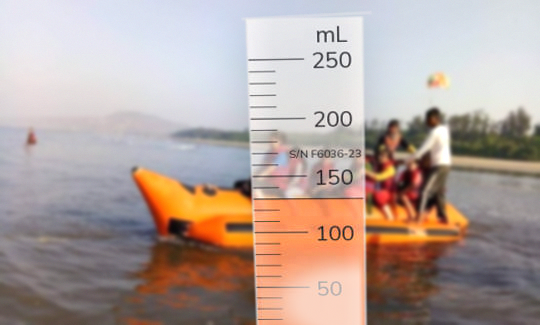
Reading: 130 mL
